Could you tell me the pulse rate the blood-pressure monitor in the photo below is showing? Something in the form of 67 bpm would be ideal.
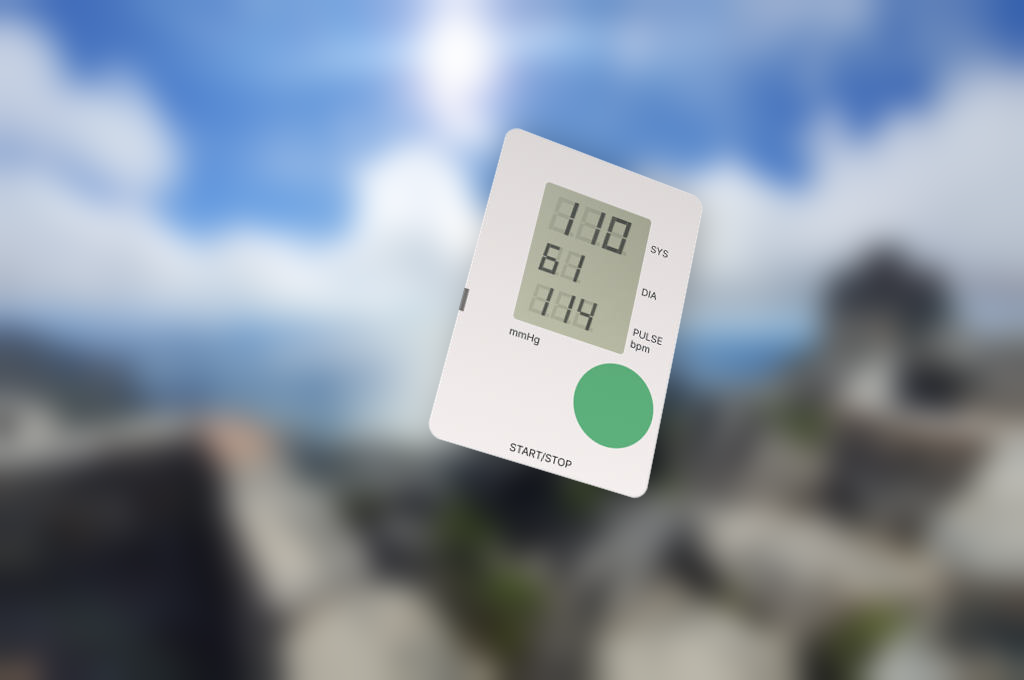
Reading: 114 bpm
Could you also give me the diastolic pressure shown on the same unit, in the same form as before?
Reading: 61 mmHg
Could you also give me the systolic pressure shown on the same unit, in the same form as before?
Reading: 110 mmHg
